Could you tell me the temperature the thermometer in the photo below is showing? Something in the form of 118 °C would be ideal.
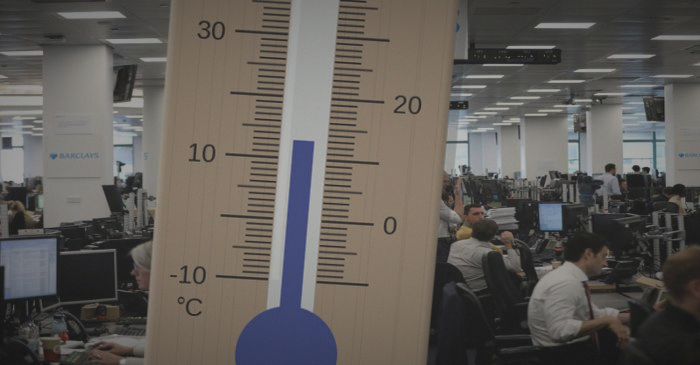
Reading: 13 °C
